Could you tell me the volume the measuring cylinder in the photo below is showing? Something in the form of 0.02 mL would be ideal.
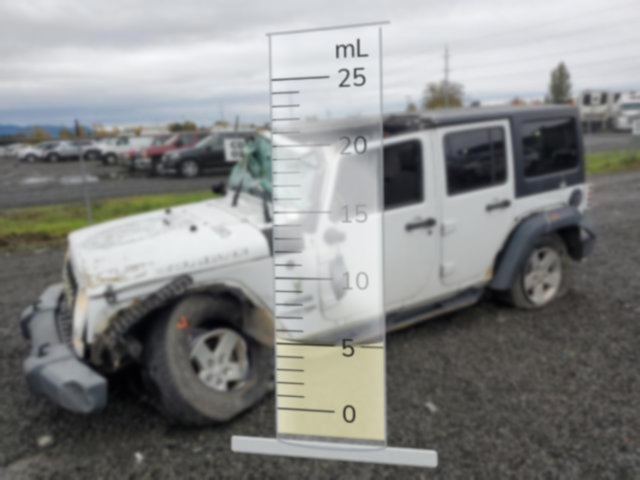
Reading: 5 mL
